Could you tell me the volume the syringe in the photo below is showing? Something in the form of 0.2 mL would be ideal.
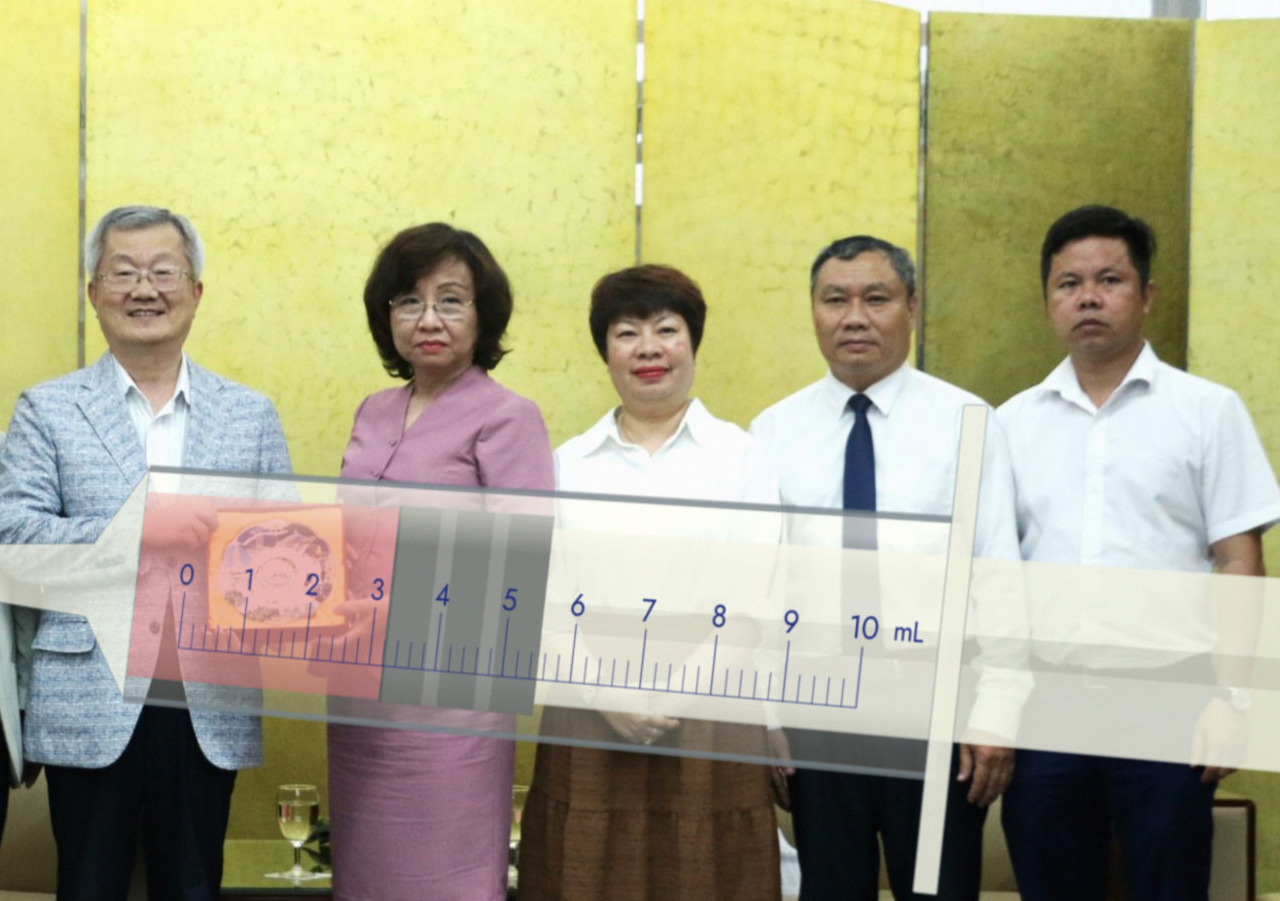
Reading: 3.2 mL
